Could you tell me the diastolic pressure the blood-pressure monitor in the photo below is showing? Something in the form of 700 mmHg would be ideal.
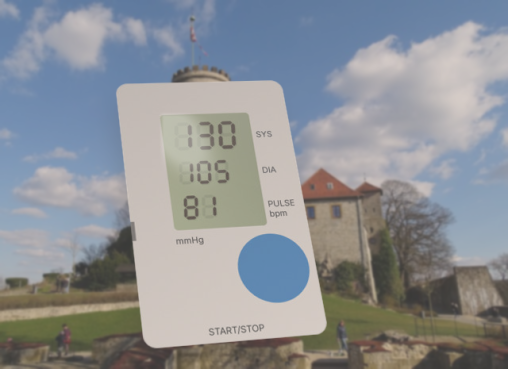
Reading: 105 mmHg
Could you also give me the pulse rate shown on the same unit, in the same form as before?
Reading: 81 bpm
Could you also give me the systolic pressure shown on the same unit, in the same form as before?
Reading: 130 mmHg
